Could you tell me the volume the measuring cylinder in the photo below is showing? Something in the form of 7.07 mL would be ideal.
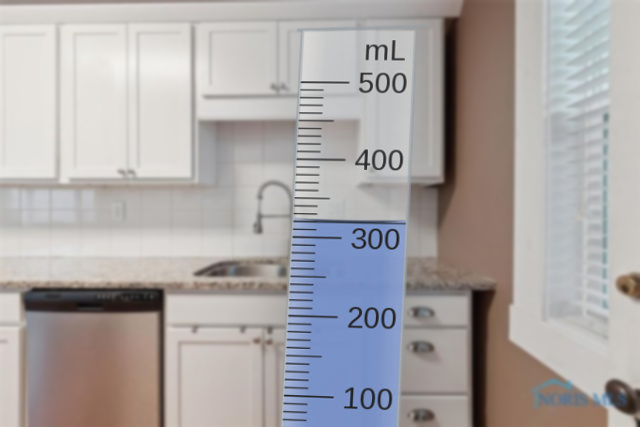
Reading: 320 mL
